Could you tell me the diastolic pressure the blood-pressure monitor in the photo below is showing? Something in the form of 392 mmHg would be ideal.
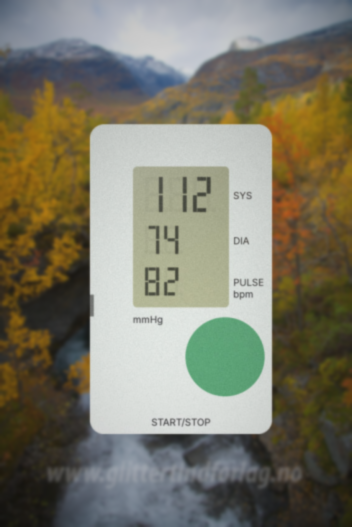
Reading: 74 mmHg
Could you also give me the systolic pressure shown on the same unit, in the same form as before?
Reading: 112 mmHg
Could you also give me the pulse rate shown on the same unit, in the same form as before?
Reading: 82 bpm
